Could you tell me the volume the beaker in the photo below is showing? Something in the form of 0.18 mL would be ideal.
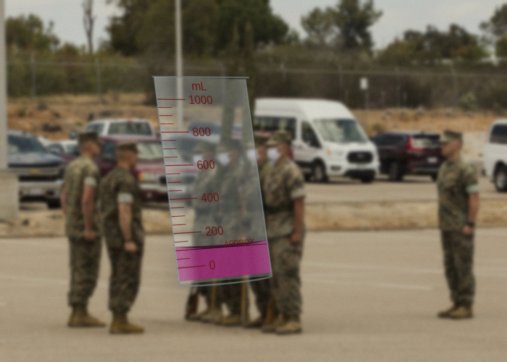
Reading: 100 mL
